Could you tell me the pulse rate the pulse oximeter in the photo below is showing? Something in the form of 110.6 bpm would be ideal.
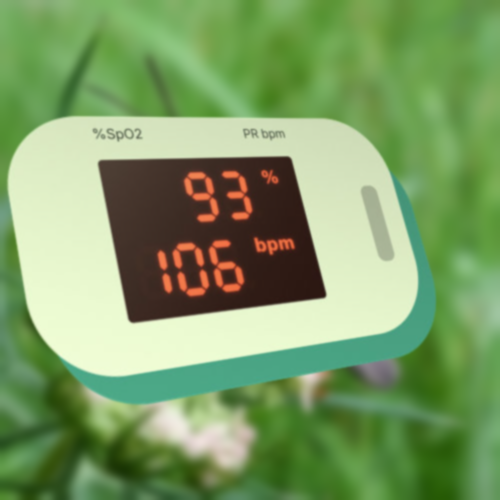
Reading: 106 bpm
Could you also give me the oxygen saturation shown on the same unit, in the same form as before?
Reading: 93 %
